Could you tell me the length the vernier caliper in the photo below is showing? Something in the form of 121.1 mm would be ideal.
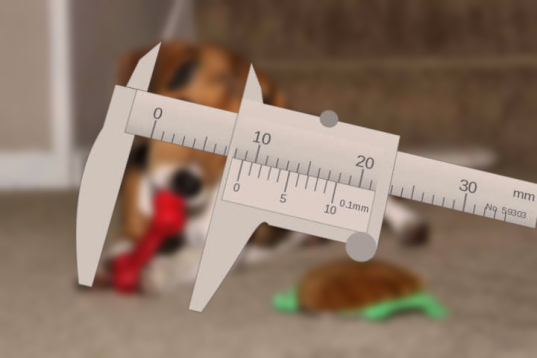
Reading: 8.8 mm
